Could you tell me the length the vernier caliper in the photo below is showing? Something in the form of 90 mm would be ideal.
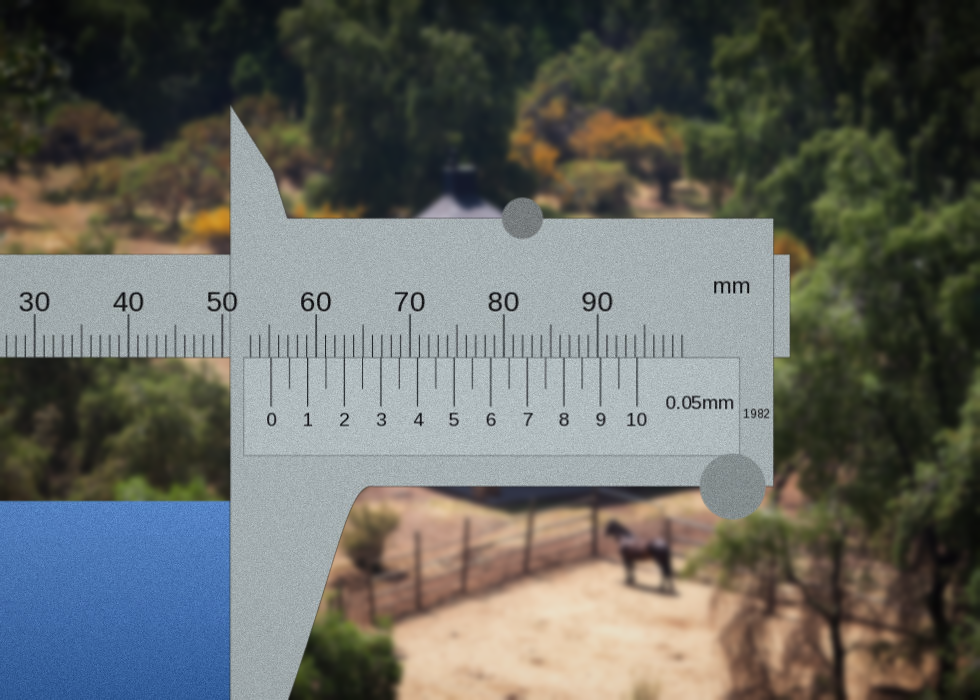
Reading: 55.2 mm
